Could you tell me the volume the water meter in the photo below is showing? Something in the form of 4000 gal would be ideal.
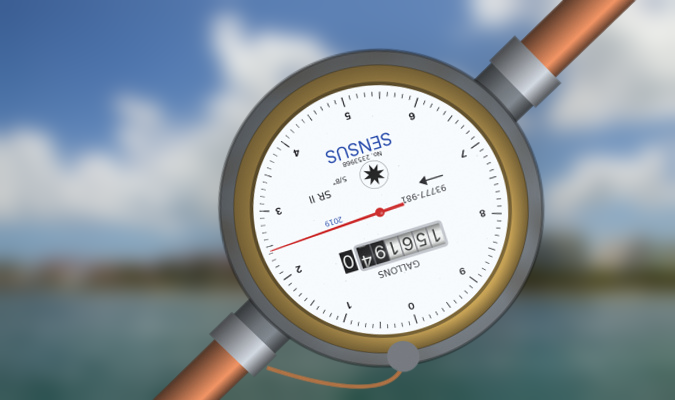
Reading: 1561942.4 gal
